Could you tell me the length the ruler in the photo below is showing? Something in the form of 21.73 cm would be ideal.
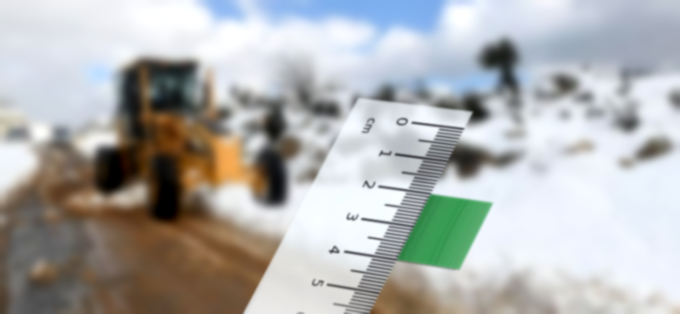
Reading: 2 cm
